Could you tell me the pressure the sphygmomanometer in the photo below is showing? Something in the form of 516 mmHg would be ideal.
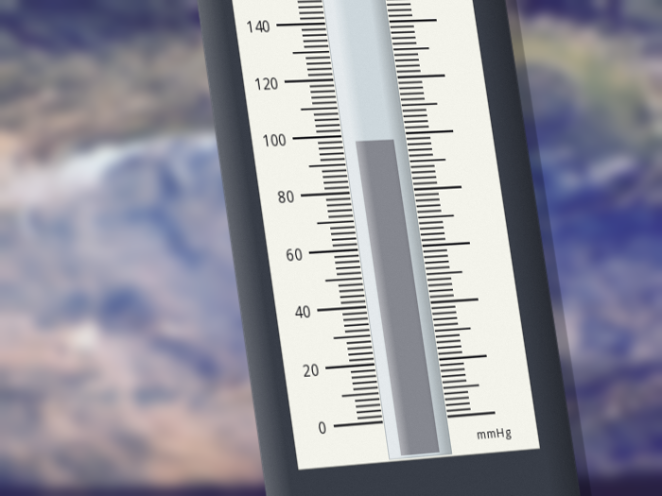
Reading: 98 mmHg
